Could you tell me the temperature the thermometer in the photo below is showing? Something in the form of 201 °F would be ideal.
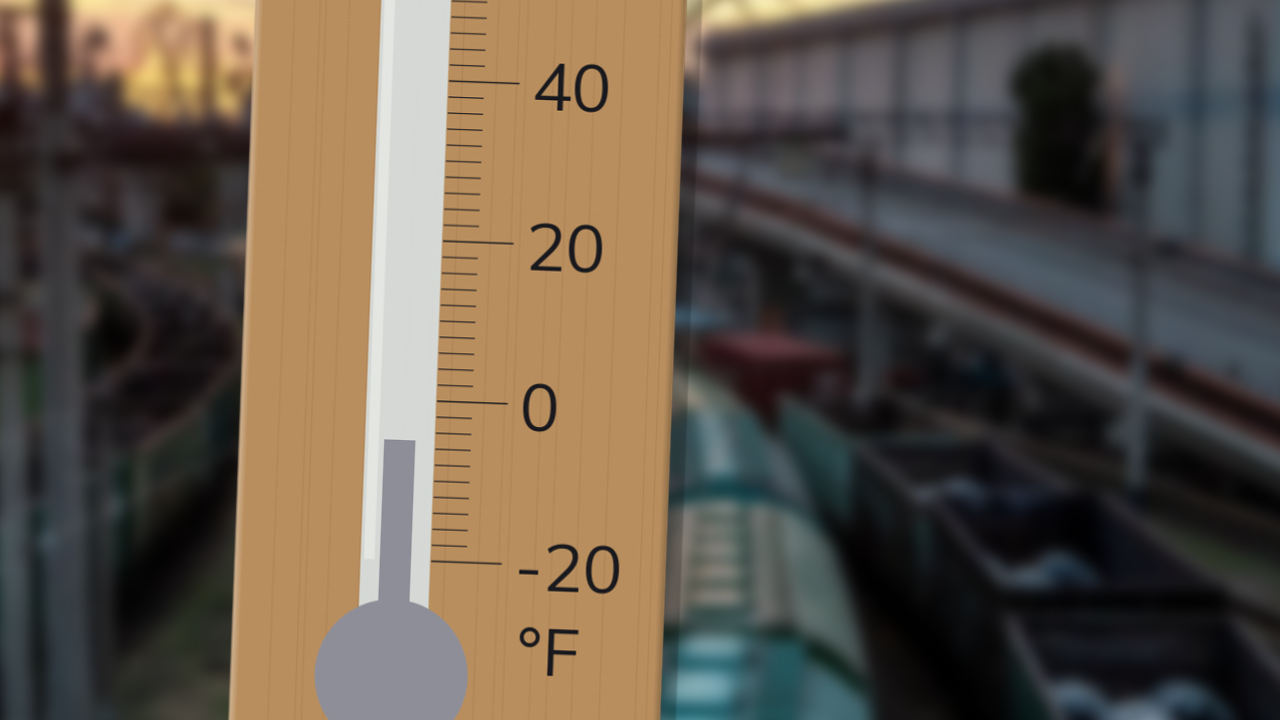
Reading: -5 °F
